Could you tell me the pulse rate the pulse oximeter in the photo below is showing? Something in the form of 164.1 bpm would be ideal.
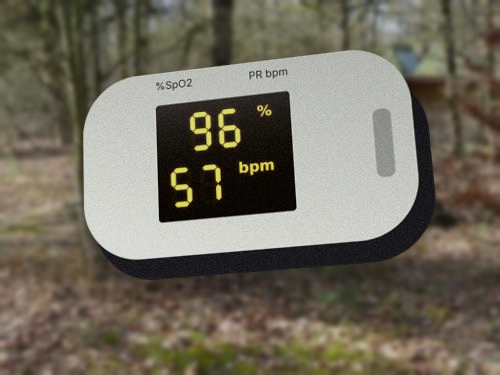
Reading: 57 bpm
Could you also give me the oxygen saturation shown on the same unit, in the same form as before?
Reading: 96 %
